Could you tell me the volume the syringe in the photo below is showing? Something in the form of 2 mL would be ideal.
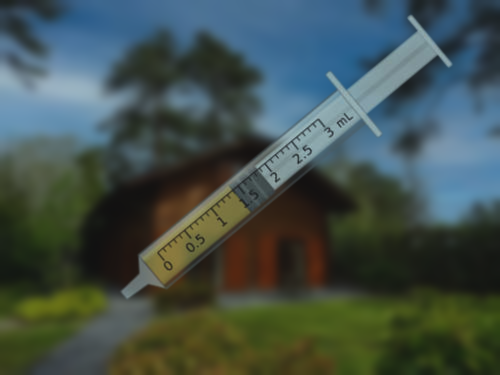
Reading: 1.4 mL
